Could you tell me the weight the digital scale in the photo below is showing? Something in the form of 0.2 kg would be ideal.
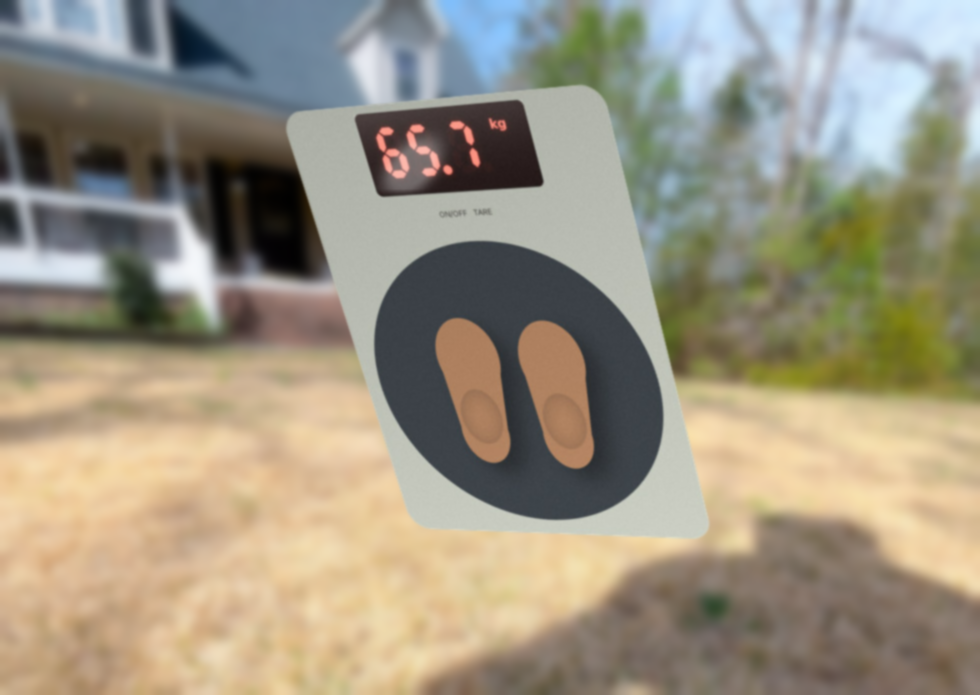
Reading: 65.7 kg
